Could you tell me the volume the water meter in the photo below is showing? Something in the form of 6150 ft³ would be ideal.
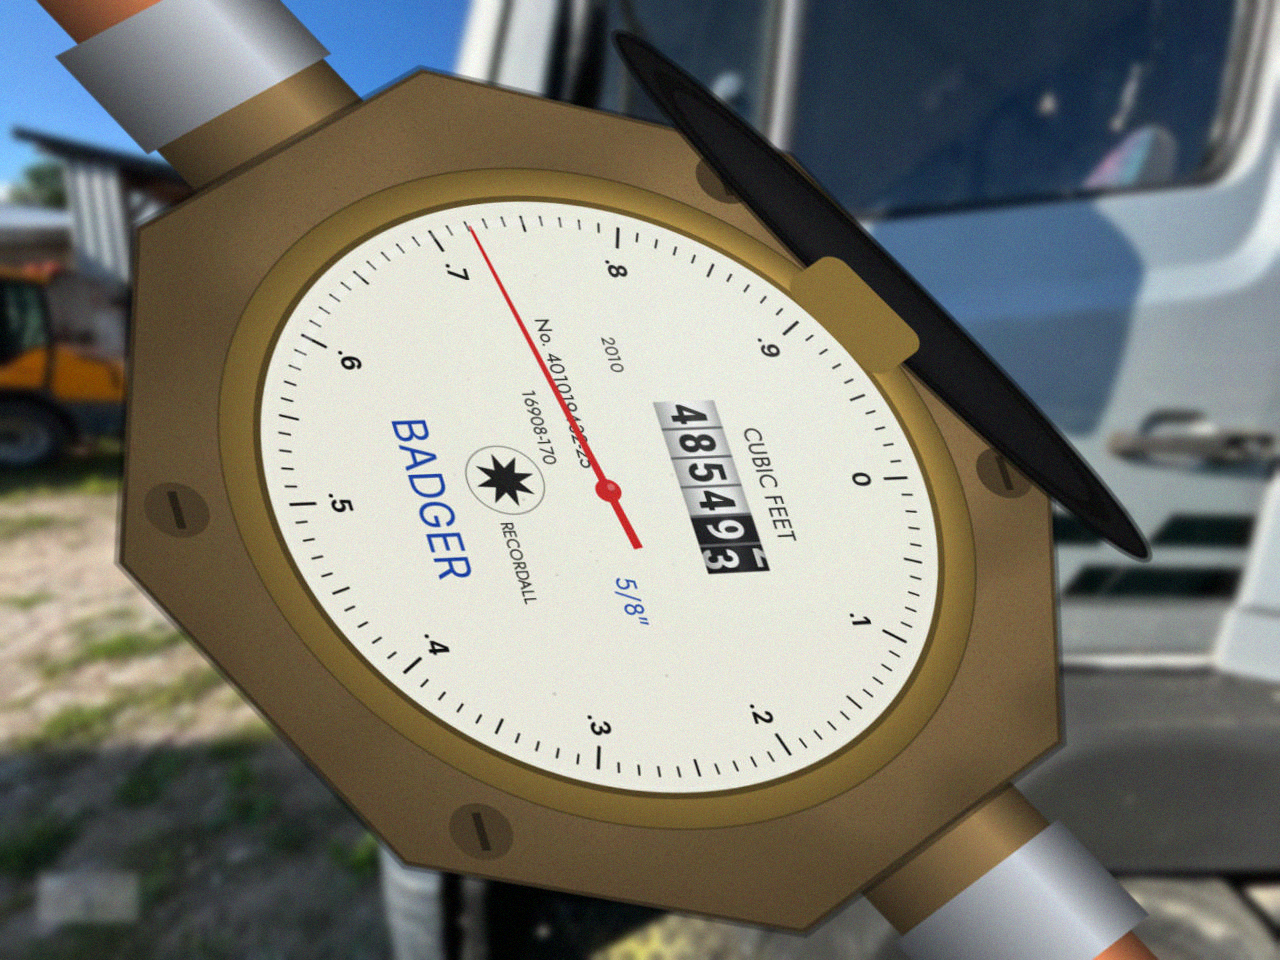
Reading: 485492.72 ft³
